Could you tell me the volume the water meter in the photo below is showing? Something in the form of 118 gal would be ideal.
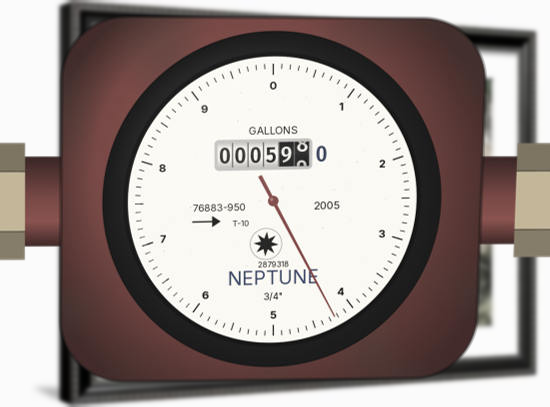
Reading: 5984.2 gal
